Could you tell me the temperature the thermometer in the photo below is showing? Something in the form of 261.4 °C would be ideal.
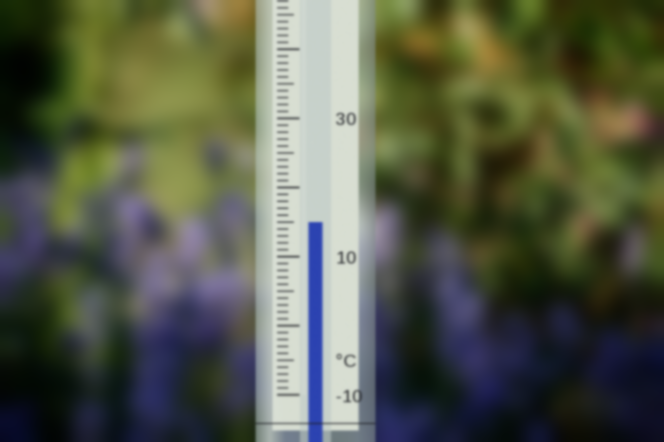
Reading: 15 °C
